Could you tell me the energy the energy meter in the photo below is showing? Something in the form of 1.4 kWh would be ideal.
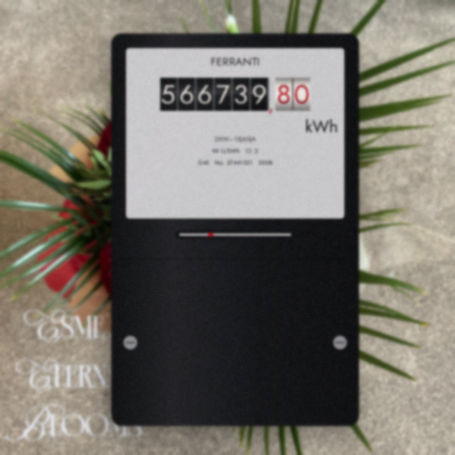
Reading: 566739.80 kWh
